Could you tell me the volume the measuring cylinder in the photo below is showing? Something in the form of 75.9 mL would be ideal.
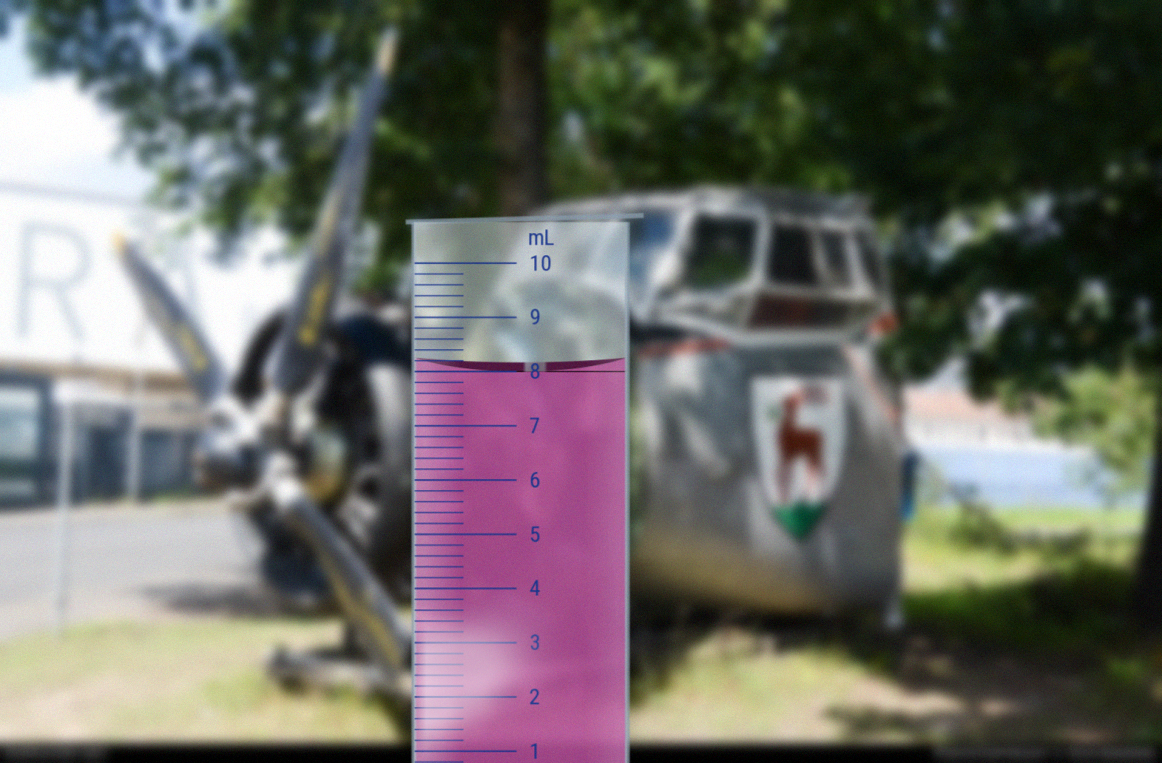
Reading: 8 mL
